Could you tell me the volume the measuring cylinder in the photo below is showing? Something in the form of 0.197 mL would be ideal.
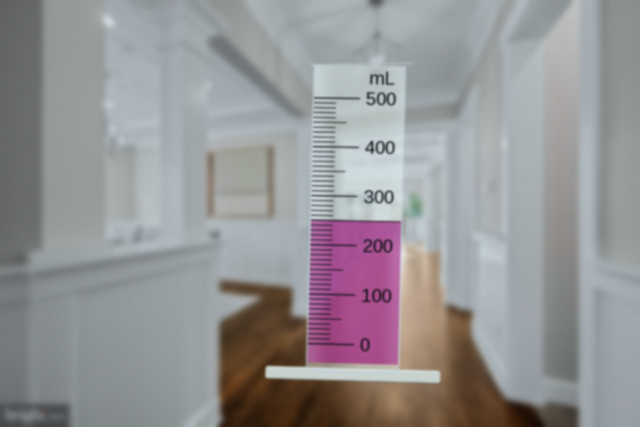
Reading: 250 mL
